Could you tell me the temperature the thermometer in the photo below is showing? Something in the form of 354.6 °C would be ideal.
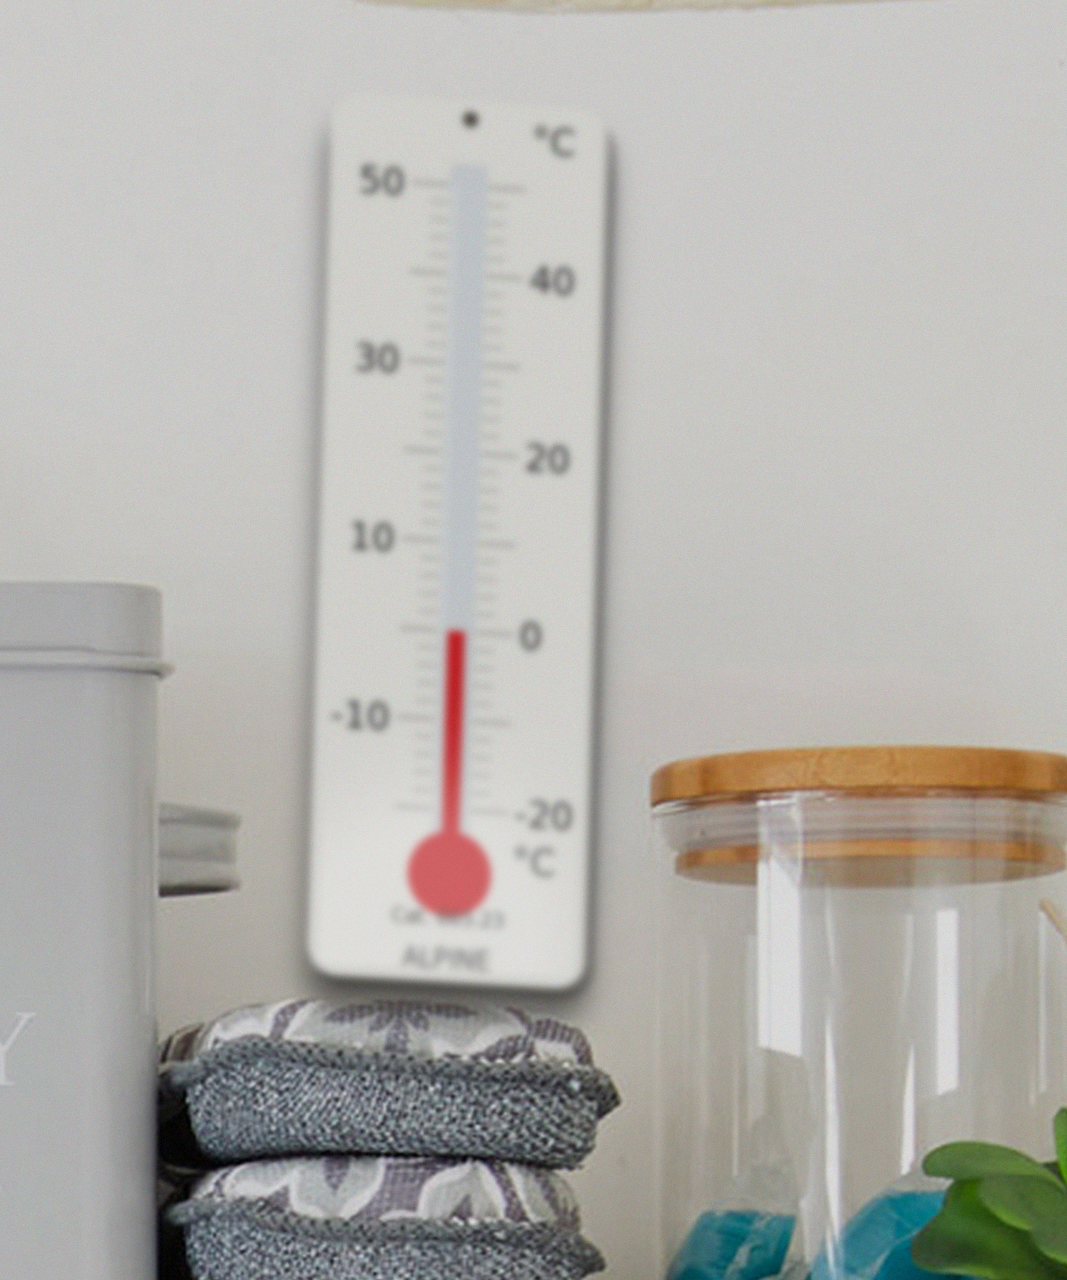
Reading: 0 °C
